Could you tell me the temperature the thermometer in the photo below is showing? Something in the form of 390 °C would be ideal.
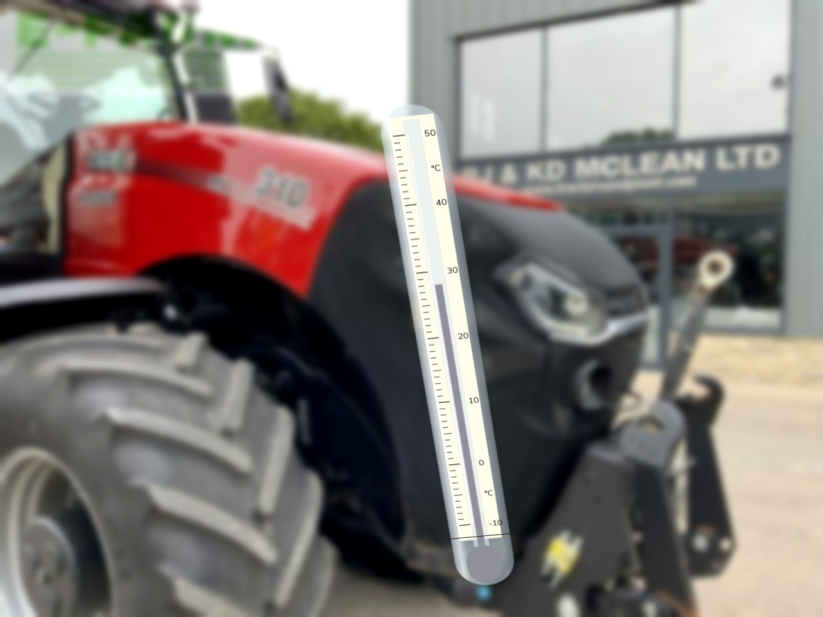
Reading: 28 °C
